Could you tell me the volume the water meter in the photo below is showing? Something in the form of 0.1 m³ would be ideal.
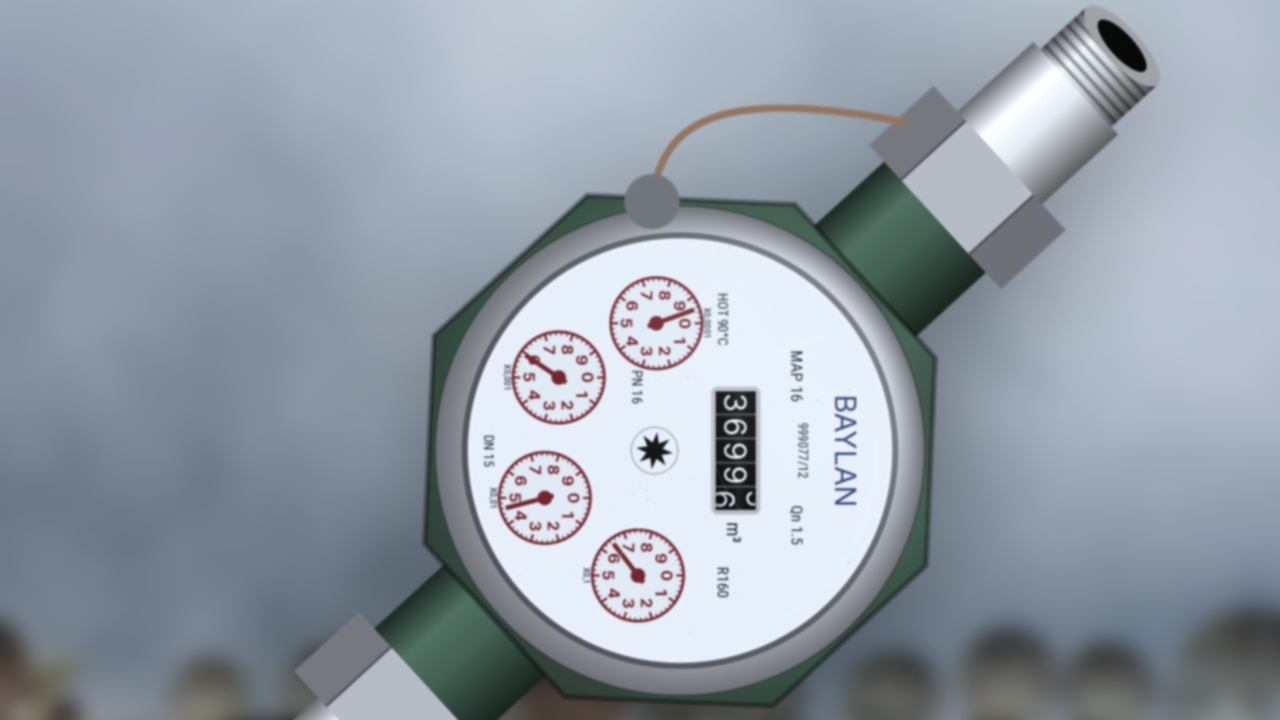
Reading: 36995.6459 m³
